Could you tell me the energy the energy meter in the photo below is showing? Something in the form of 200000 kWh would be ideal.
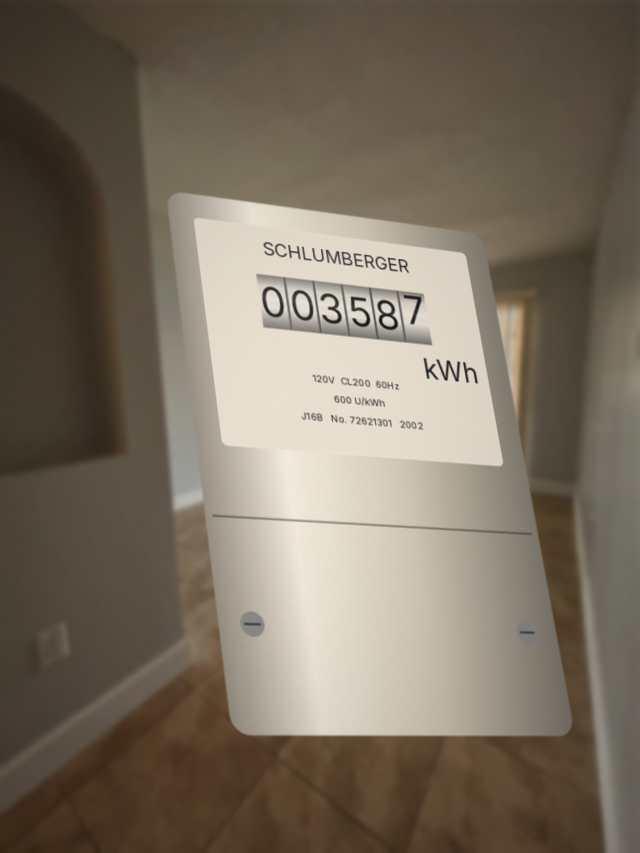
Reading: 3587 kWh
